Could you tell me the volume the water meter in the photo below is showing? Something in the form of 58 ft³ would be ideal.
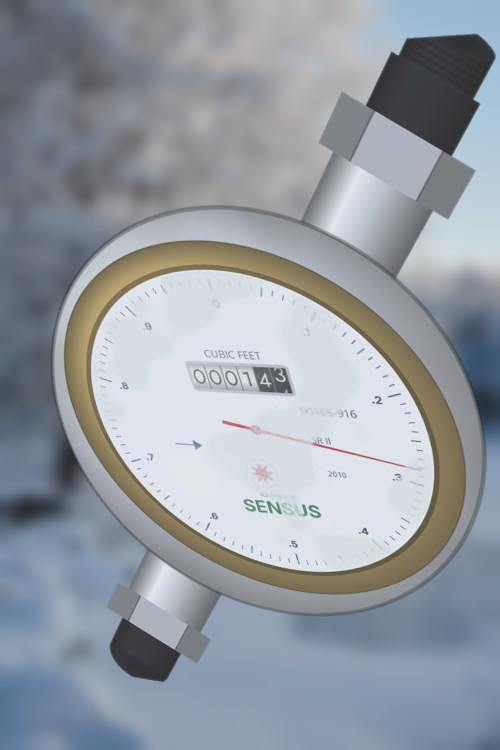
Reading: 143.28 ft³
